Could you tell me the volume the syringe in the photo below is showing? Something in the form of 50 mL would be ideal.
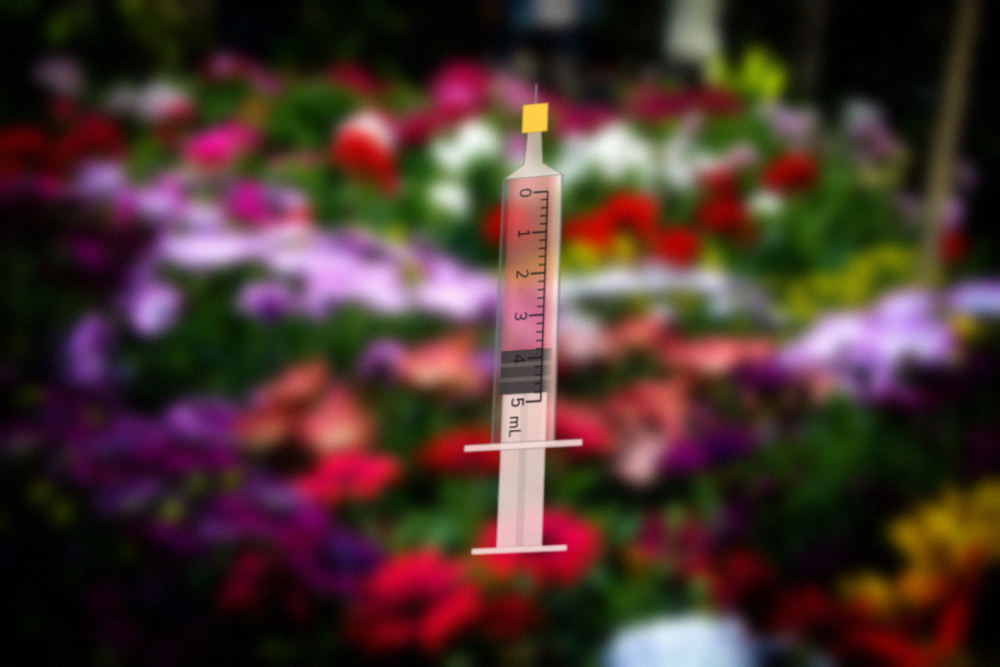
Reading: 3.8 mL
